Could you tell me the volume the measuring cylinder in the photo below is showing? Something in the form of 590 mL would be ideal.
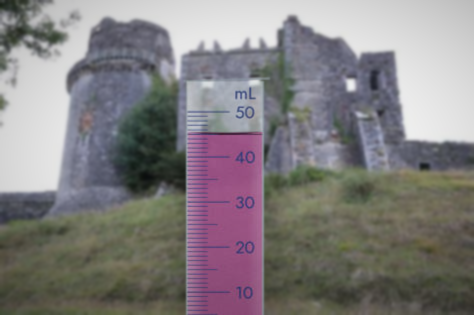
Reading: 45 mL
